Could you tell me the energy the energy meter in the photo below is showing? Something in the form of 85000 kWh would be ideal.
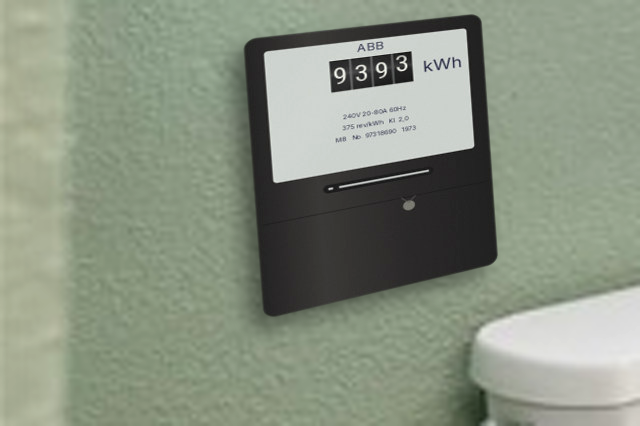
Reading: 9393 kWh
